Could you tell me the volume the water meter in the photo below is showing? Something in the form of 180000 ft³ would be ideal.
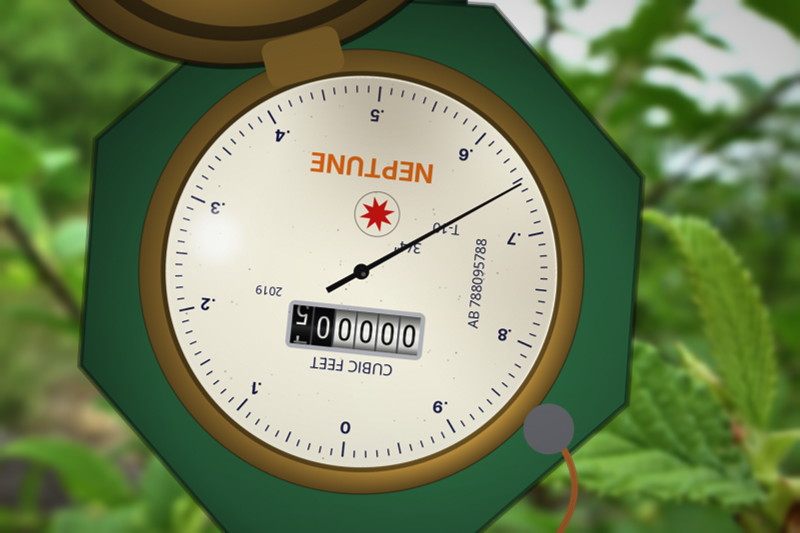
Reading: 4.65 ft³
